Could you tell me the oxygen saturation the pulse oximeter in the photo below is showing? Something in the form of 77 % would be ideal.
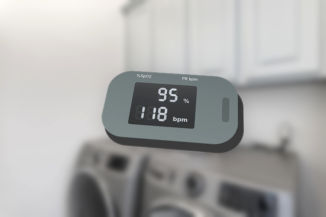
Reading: 95 %
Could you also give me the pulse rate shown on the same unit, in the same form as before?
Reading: 118 bpm
